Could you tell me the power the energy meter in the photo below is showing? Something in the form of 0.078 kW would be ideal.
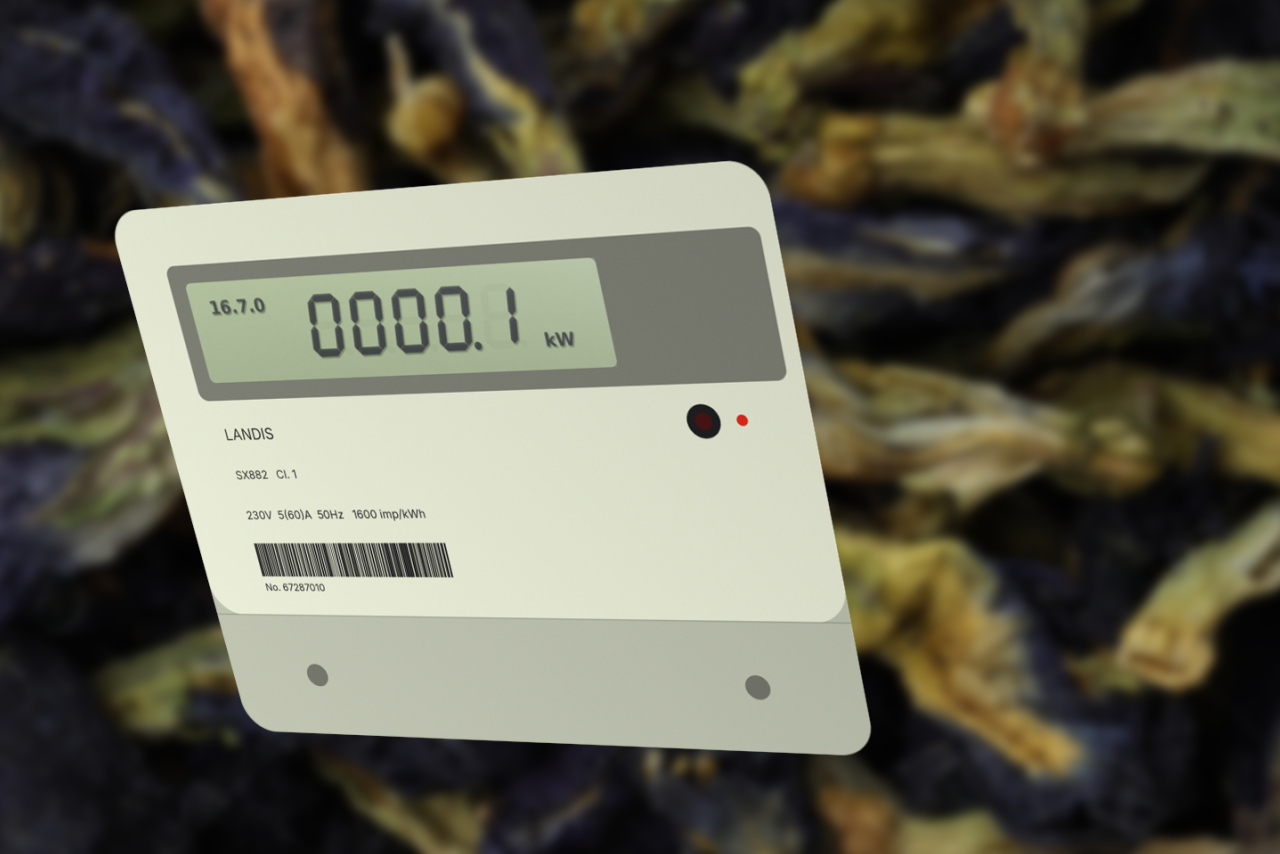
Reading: 0.1 kW
